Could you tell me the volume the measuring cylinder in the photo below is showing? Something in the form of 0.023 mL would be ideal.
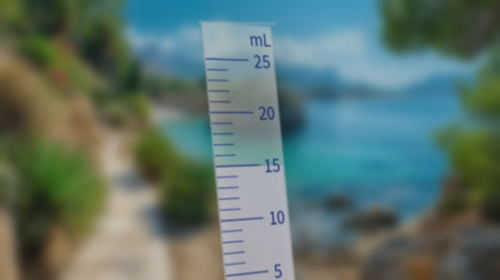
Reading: 15 mL
